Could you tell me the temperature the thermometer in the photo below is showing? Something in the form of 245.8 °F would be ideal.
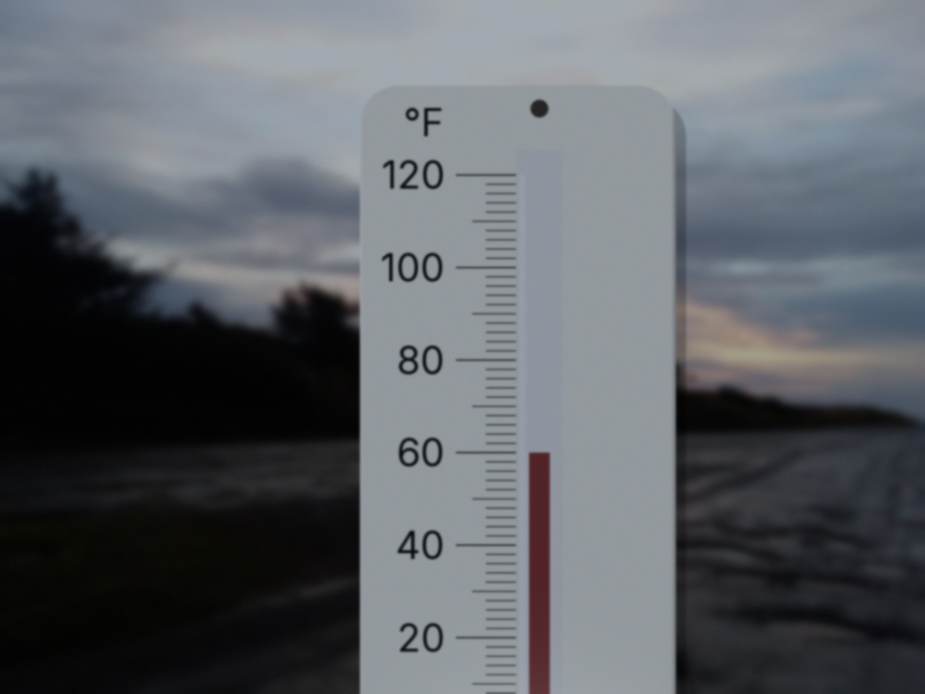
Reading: 60 °F
